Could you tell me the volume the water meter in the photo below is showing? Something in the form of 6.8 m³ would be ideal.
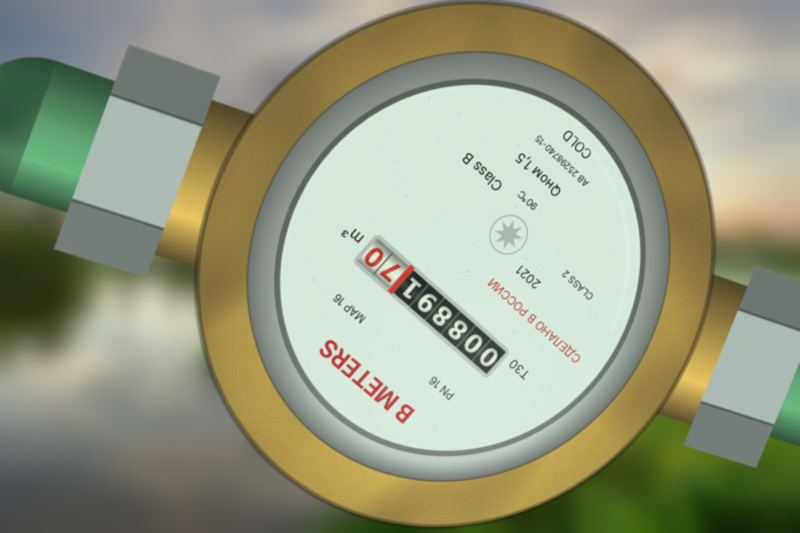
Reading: 8891.70 m³
